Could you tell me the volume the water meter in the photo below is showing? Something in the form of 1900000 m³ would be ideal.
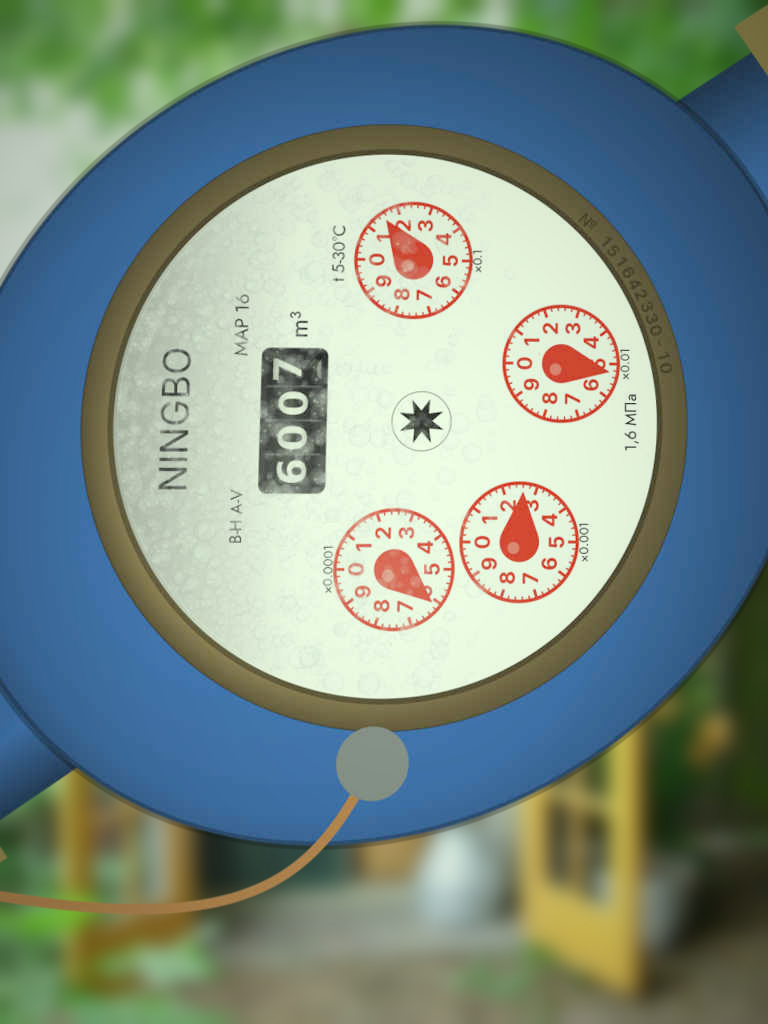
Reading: 6007.1526 m³
